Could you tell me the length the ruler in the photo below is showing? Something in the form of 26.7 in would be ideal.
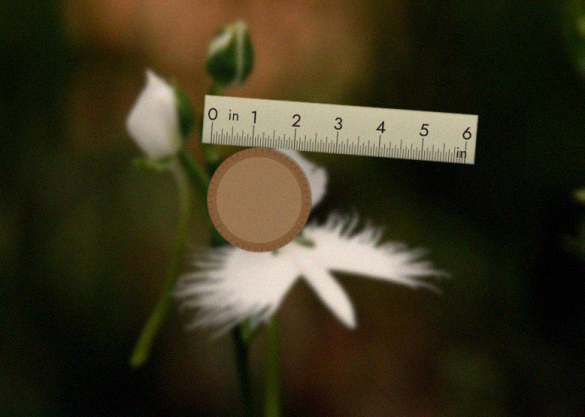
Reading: 2.5 in
